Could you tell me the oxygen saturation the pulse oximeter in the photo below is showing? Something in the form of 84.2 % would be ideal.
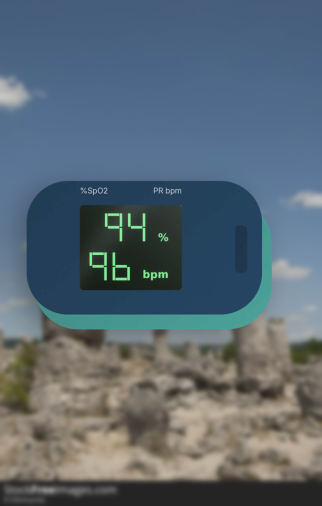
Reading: 94 %
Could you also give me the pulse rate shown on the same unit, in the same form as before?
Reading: 96 bpm
